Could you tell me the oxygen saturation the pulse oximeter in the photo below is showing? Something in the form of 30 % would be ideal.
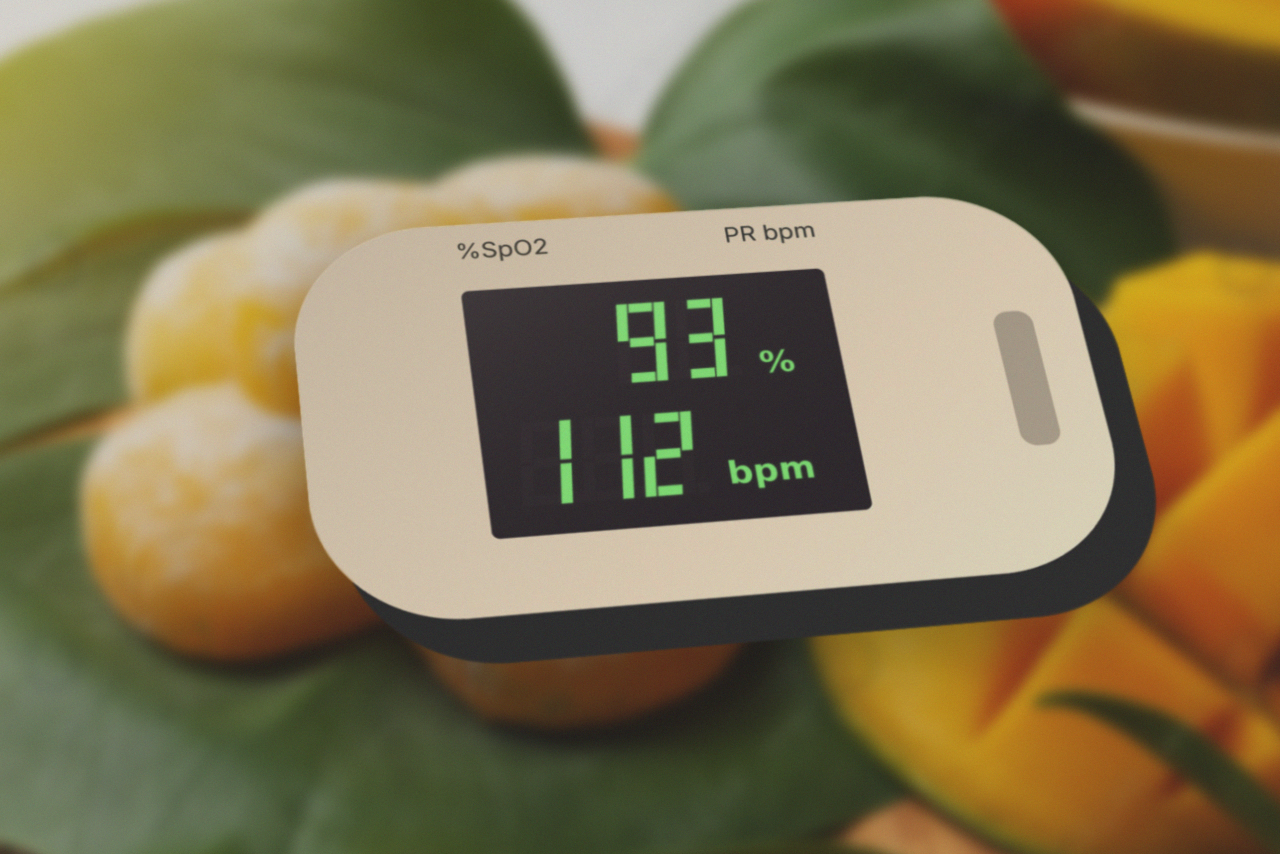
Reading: 93 %
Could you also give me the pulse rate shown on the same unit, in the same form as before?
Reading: 112 bpm
